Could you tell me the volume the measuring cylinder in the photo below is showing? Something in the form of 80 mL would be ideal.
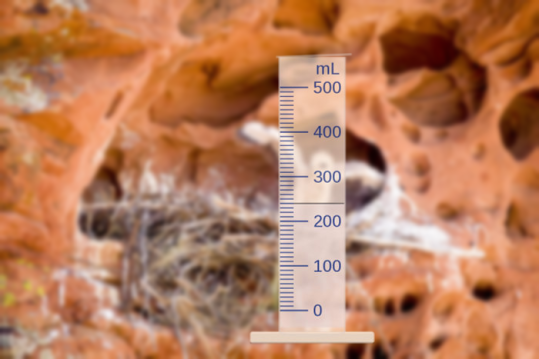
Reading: 240 mL
